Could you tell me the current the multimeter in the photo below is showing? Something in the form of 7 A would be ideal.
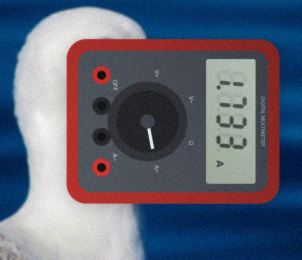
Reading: 1.733 A
